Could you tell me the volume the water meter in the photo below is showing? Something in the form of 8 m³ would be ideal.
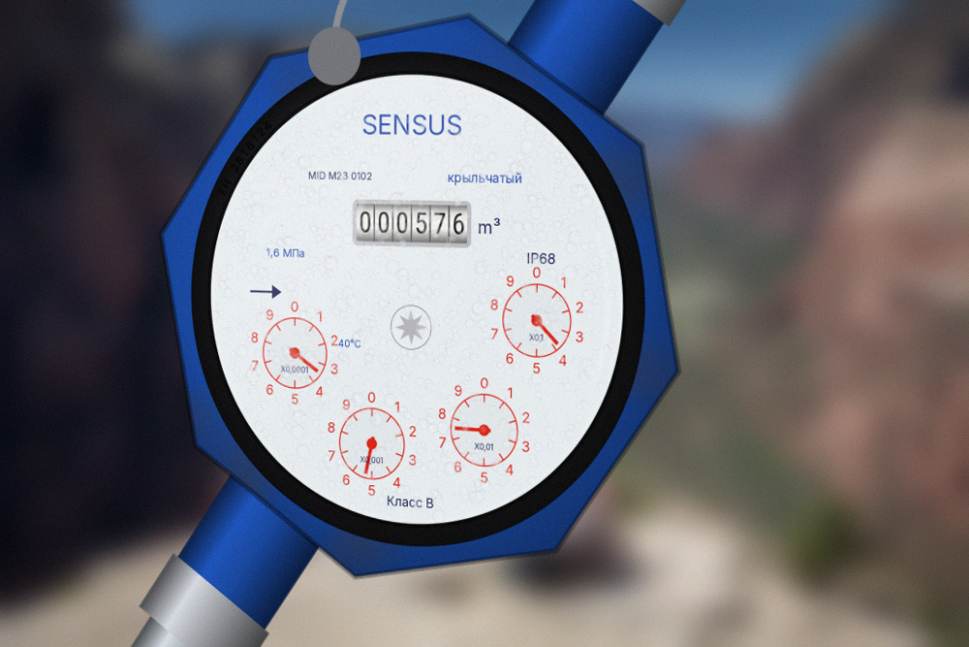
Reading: 576.3753 m³
